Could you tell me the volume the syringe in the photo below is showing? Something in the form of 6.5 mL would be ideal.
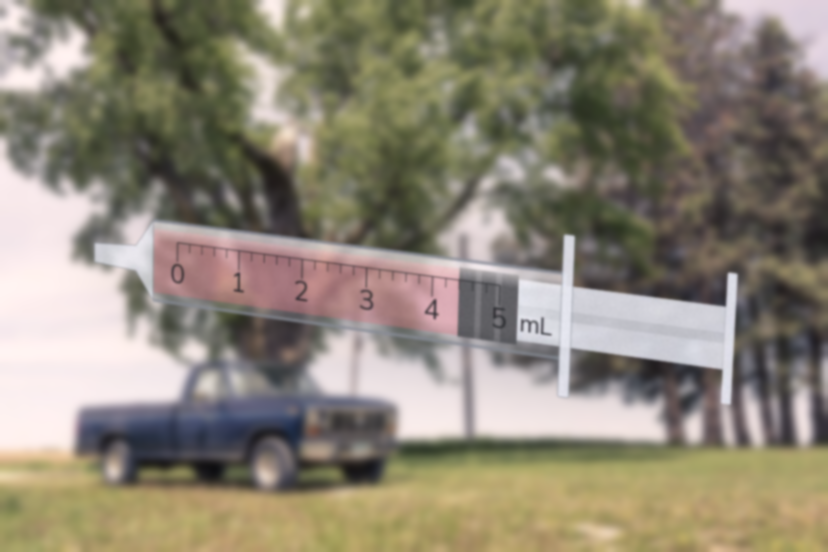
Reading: 4.4 mL
